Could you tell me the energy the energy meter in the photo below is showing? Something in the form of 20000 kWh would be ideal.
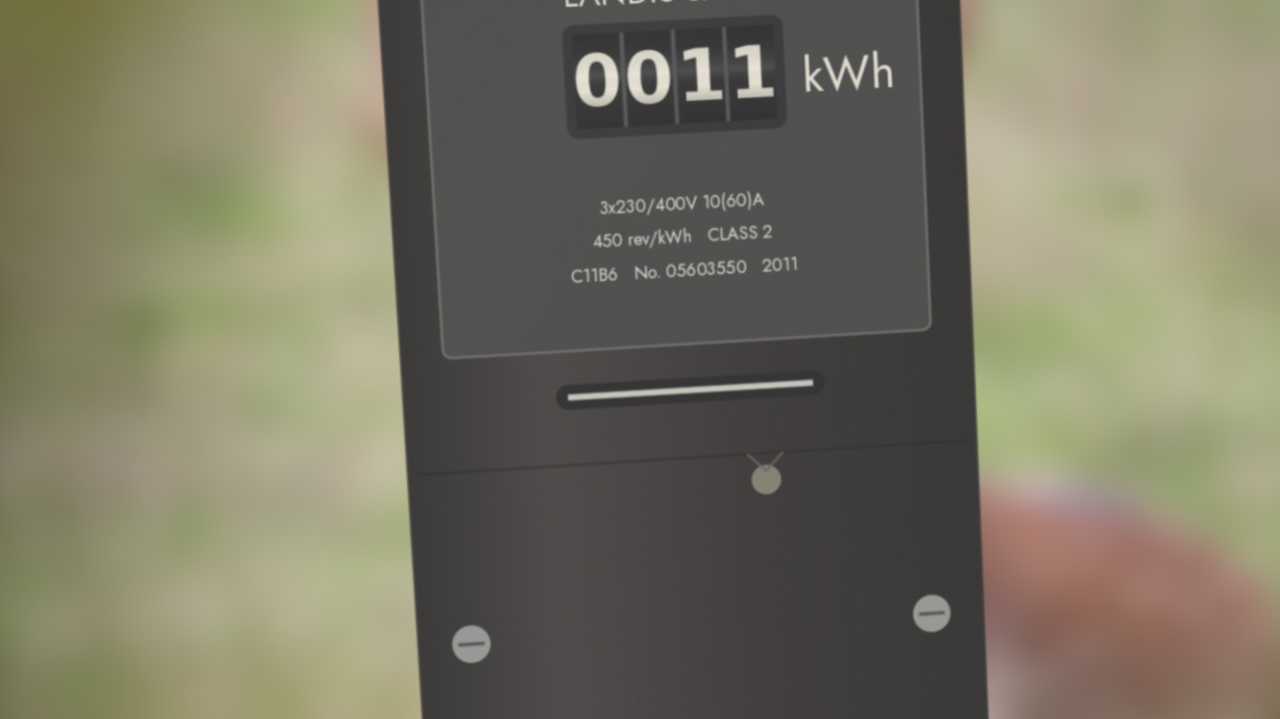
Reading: 11 kWh
